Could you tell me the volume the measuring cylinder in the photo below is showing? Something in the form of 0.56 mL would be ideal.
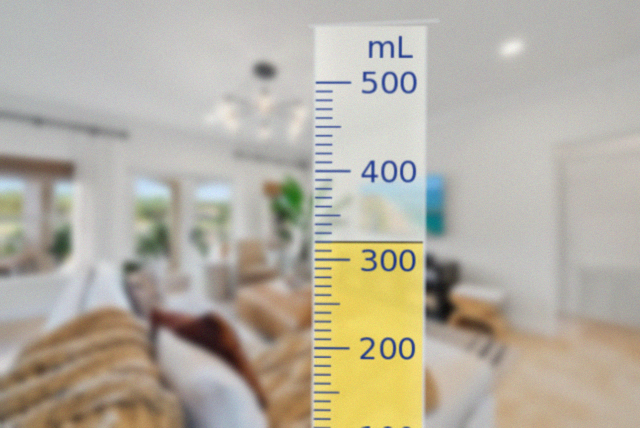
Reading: 320 mL
